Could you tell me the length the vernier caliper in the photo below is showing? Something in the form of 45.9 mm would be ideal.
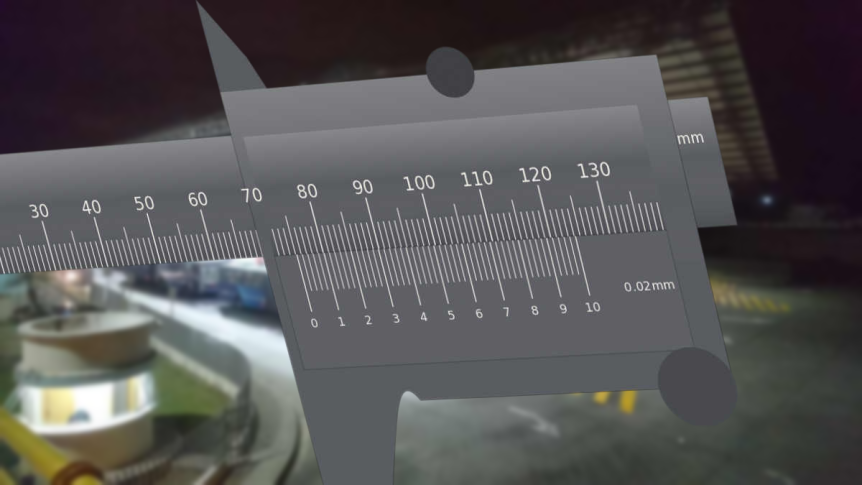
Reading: 75.2 mm
